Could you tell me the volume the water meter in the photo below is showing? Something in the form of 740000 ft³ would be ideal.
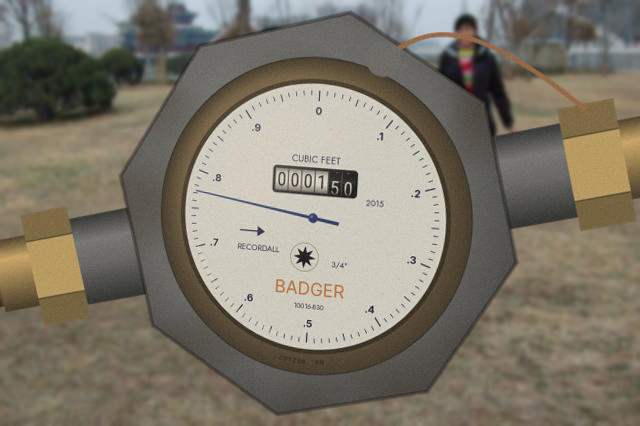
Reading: 149.77 ft³
